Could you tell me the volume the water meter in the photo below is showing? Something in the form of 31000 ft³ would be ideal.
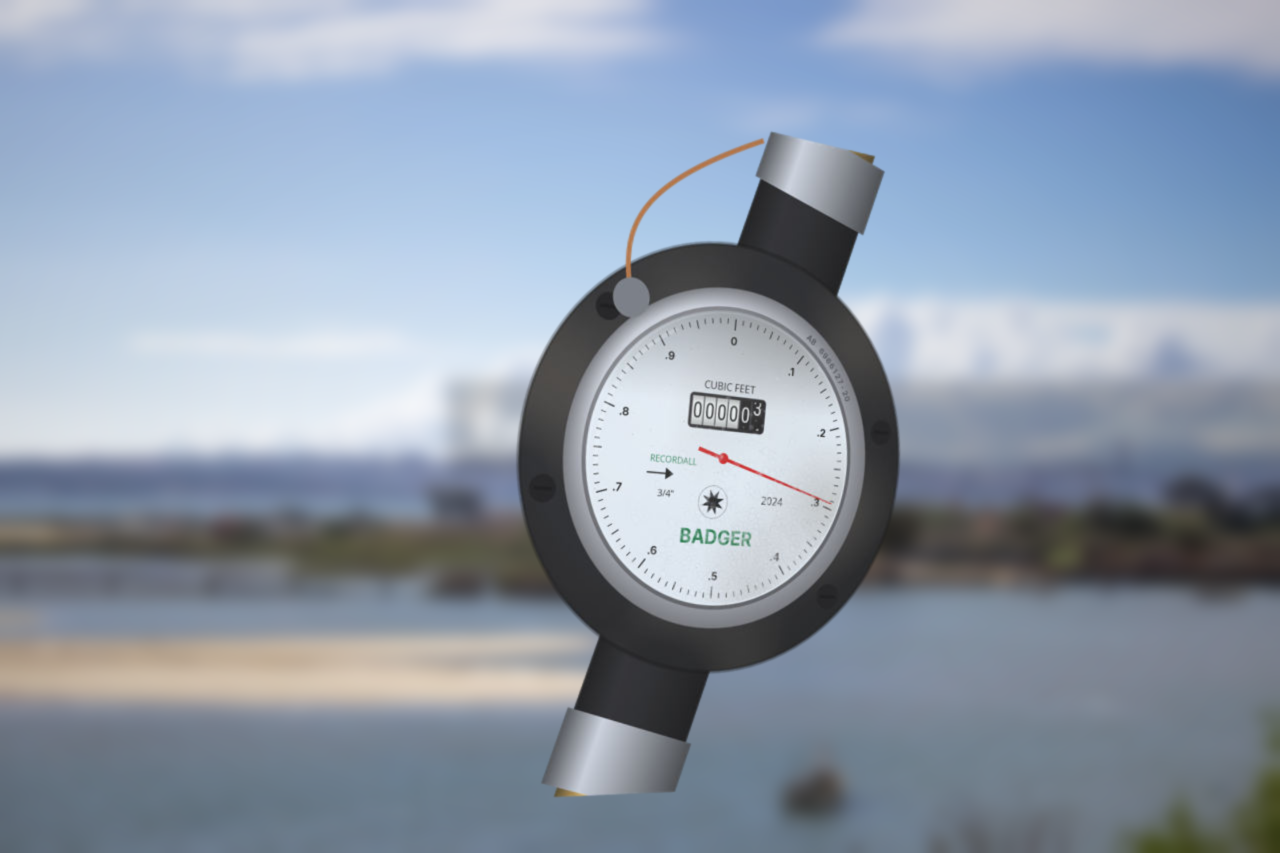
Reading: 3.29 ft³
